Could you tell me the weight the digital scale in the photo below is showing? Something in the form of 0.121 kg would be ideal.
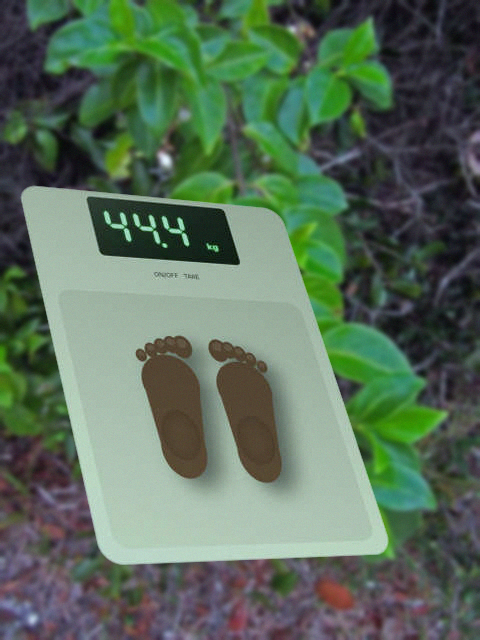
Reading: 44.4 kg
